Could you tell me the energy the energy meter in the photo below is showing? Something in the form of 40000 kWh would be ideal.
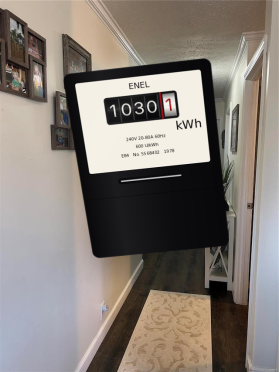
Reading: 1030.1 kWh
